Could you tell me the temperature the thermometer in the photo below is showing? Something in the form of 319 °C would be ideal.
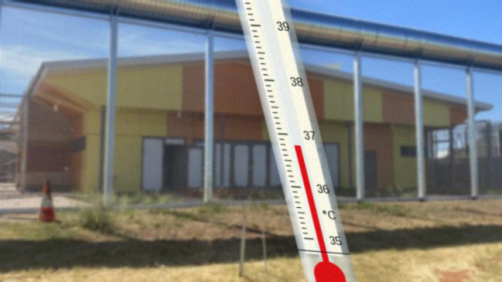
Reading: 36.8 °C
